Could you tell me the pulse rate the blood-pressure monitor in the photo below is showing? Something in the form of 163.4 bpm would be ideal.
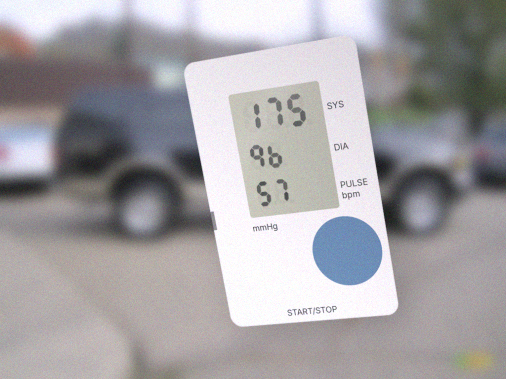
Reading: 57 bpm
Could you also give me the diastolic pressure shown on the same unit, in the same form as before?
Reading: 96 mmHg
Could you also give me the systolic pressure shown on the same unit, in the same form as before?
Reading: 175 mmHg
